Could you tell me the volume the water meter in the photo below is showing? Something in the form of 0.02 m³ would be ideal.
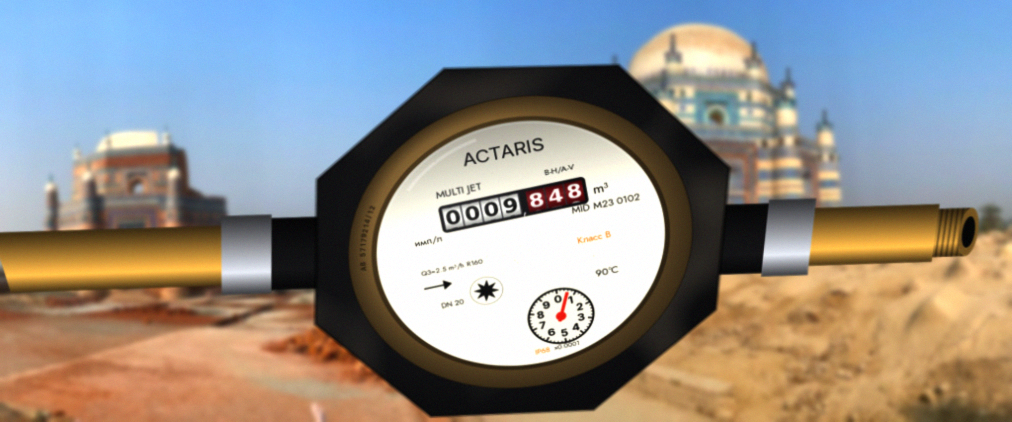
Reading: 9.8480 m³
